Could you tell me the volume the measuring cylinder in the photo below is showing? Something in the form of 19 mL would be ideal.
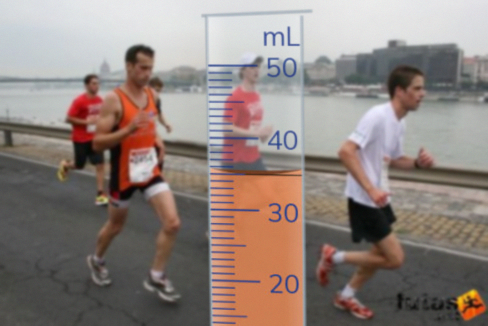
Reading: 35 mL
